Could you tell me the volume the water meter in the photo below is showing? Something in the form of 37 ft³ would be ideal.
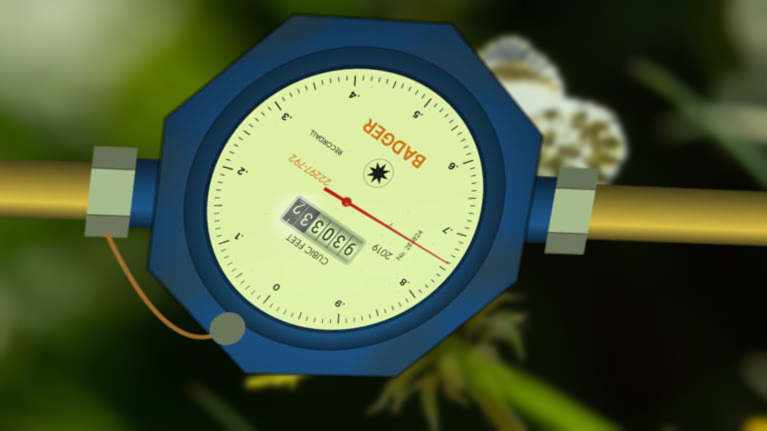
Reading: 930331.74 ft³
